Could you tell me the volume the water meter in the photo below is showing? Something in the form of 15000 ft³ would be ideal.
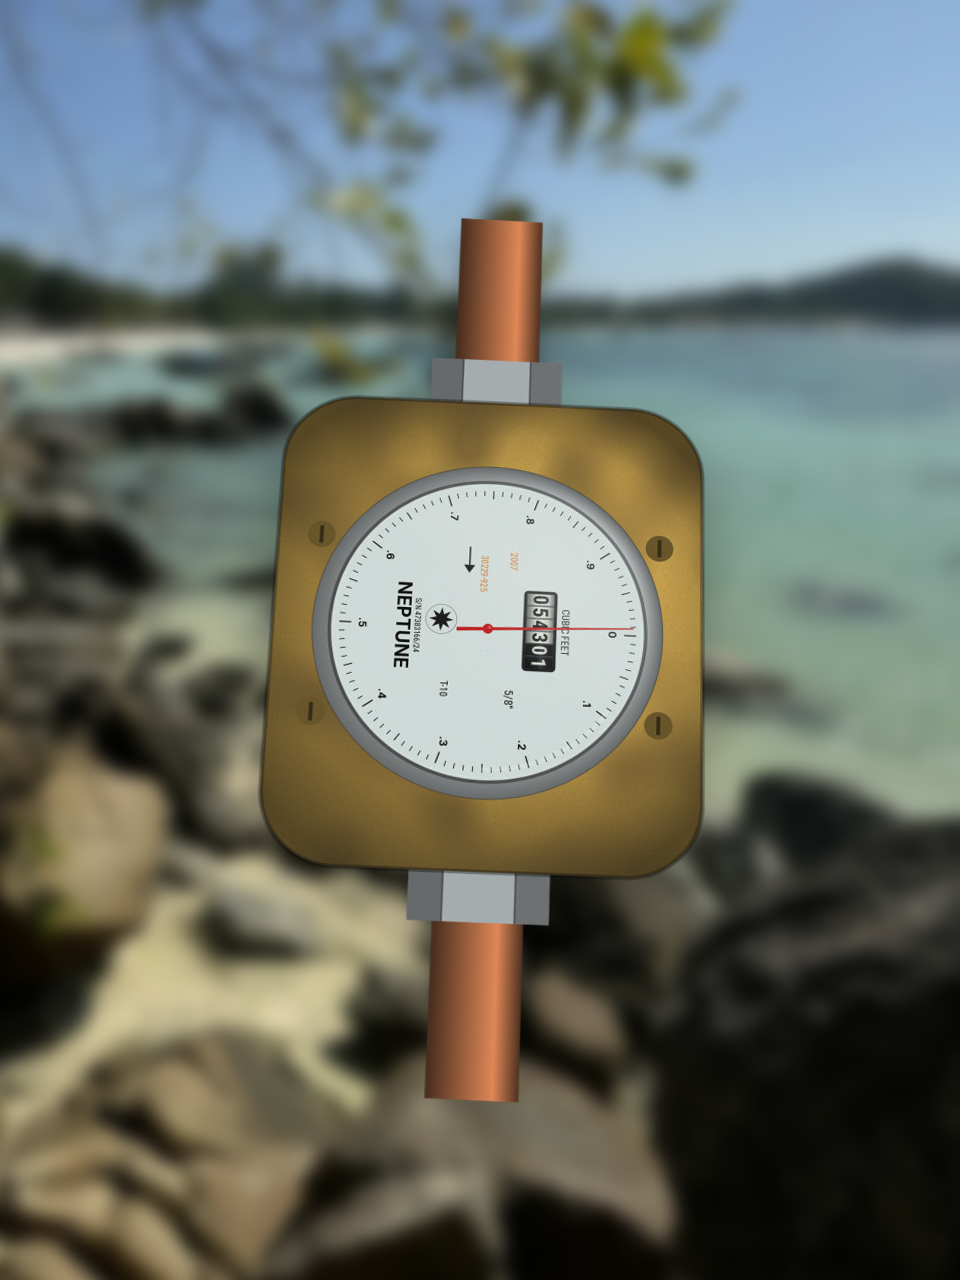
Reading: 54300.99 ft³
